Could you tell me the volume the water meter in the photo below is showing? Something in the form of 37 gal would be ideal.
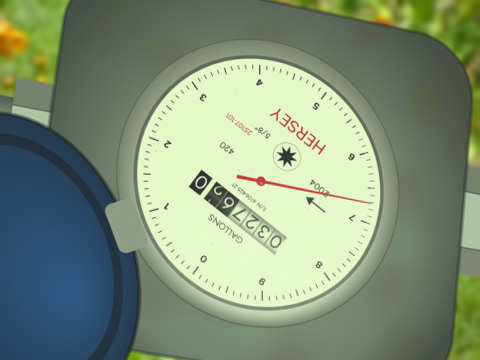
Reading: 327616.7 gal
